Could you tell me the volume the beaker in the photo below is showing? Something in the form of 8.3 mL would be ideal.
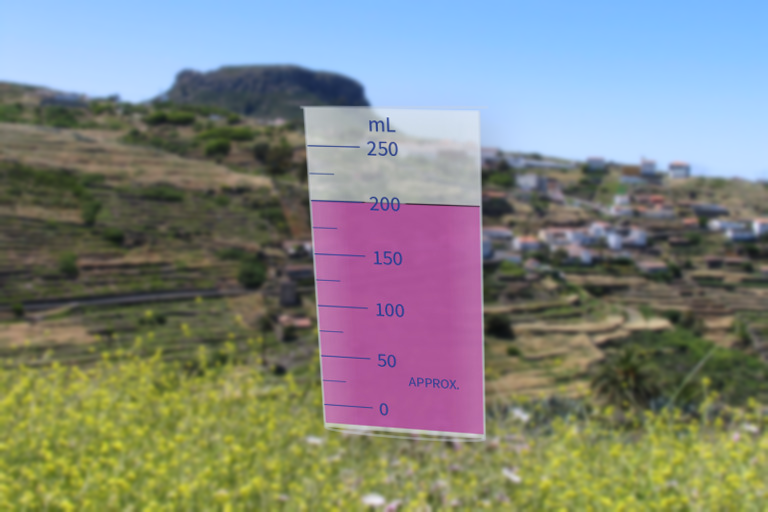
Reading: 200 mL
